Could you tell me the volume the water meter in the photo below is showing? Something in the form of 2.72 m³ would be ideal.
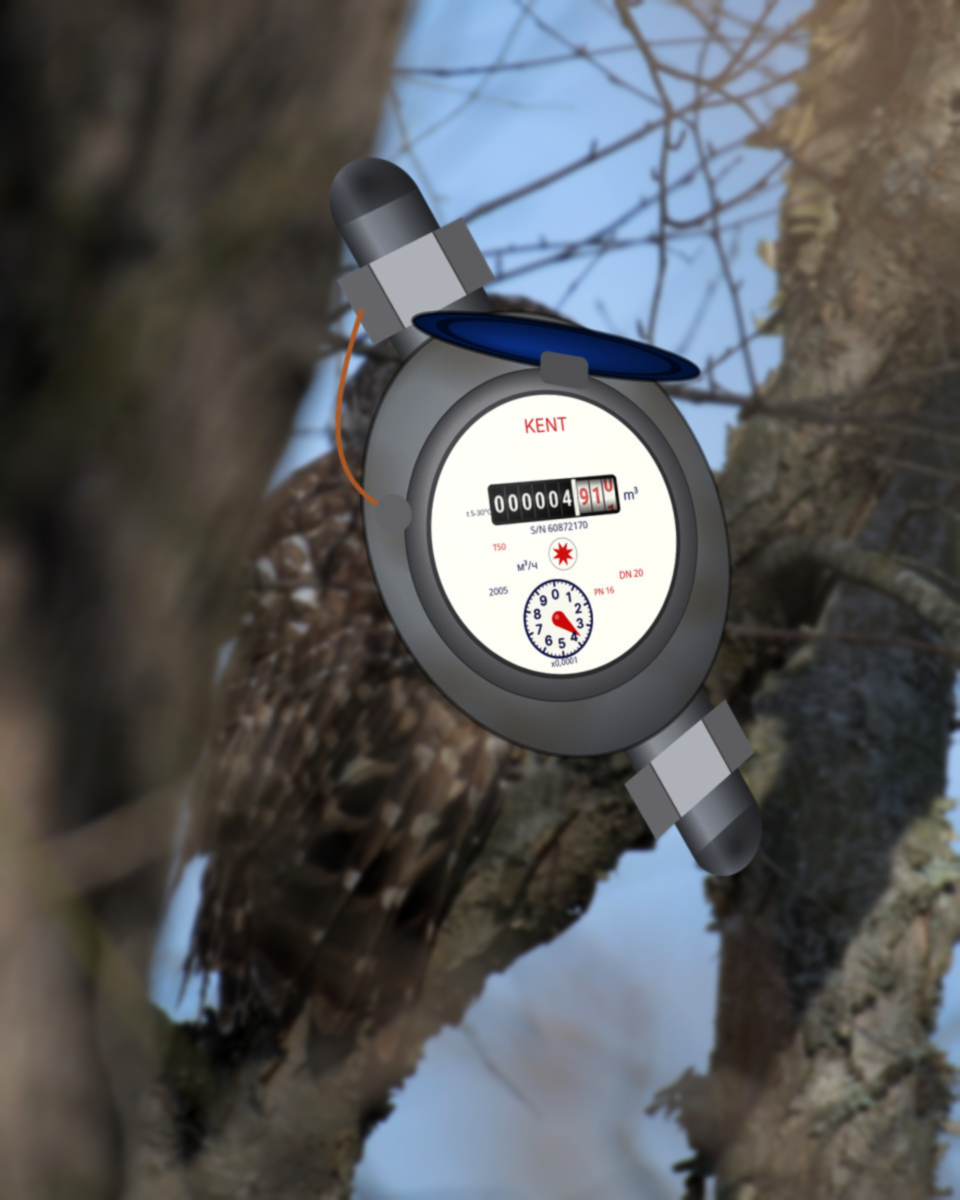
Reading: 4.9103 m³
